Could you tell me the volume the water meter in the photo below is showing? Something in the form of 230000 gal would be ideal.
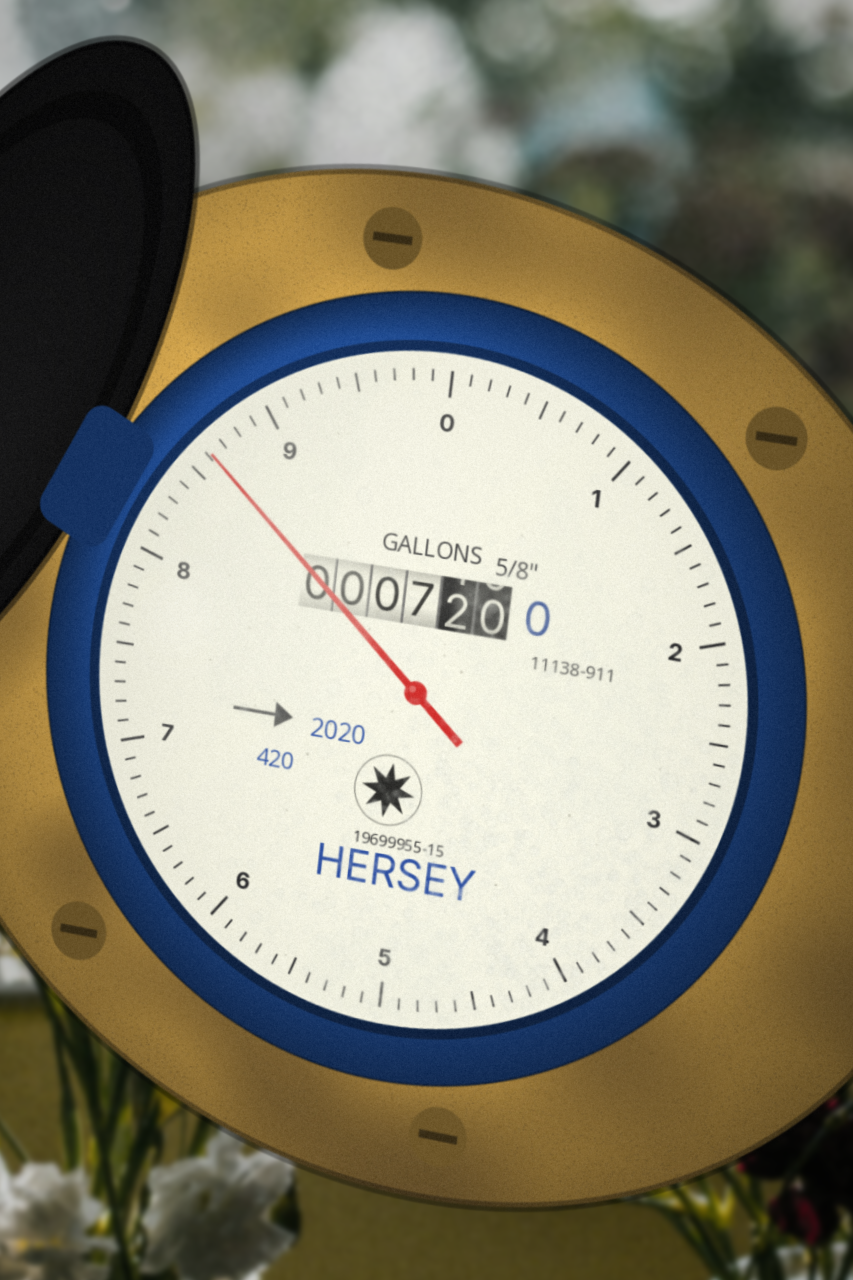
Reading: 7198.6 gal
